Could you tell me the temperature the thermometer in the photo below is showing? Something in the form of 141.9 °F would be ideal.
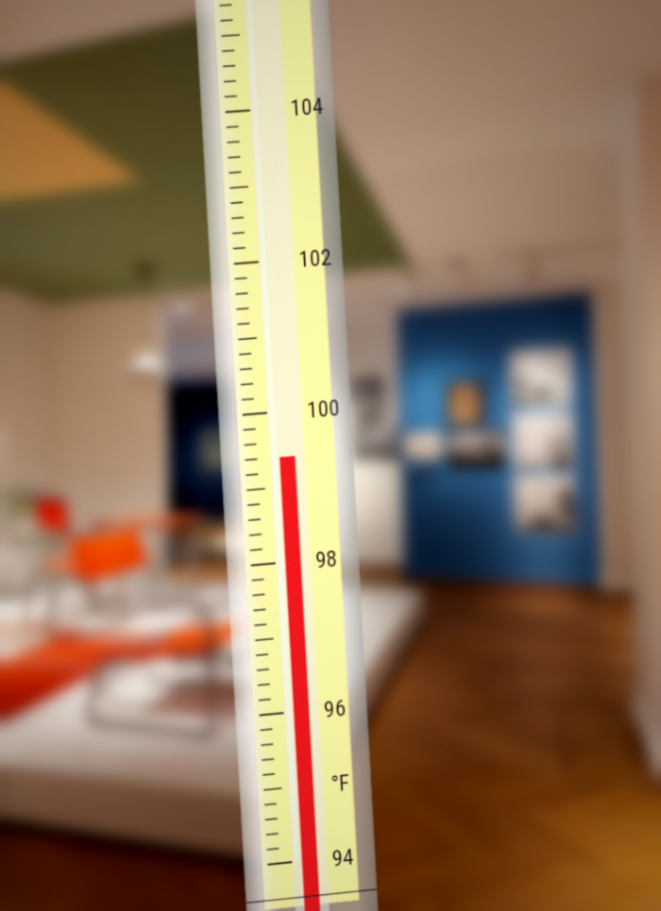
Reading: 99.4 °F
